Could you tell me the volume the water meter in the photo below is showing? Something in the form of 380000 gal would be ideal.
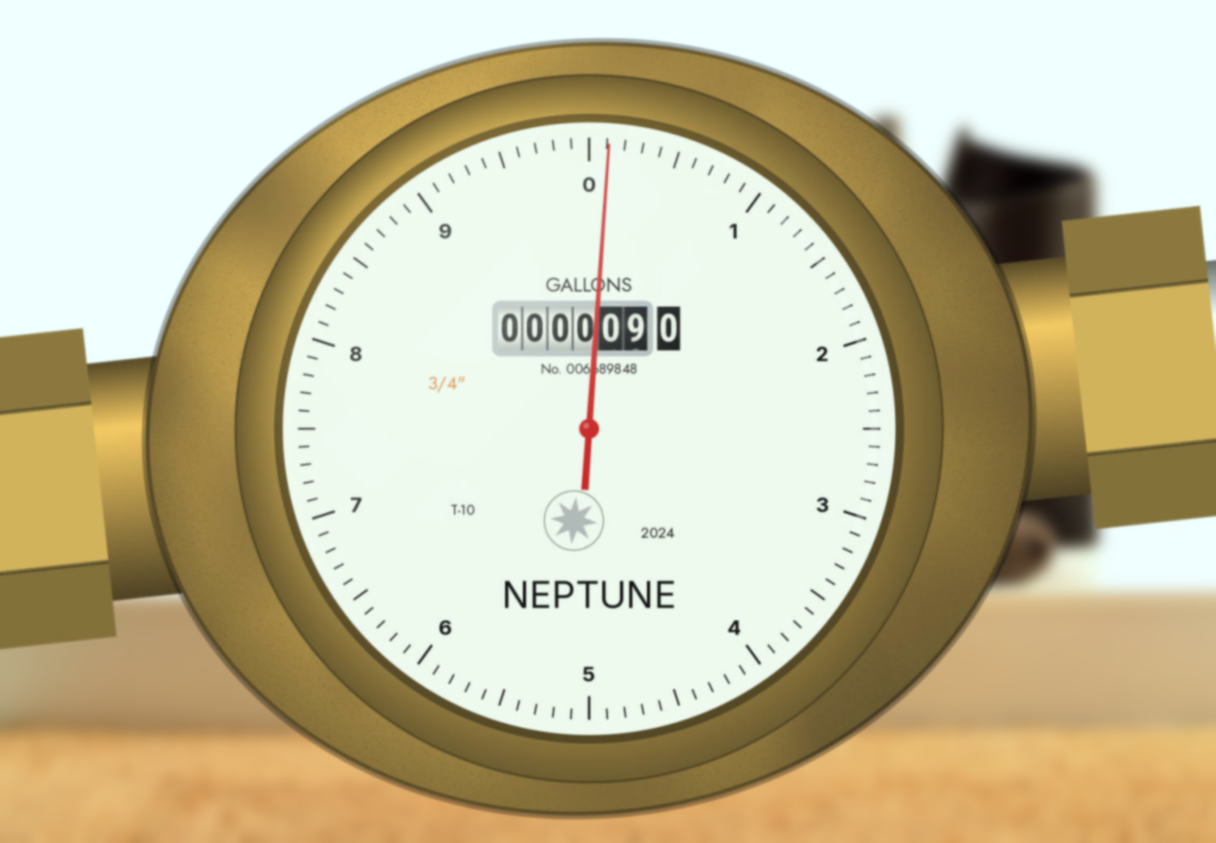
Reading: 90.1 gal
